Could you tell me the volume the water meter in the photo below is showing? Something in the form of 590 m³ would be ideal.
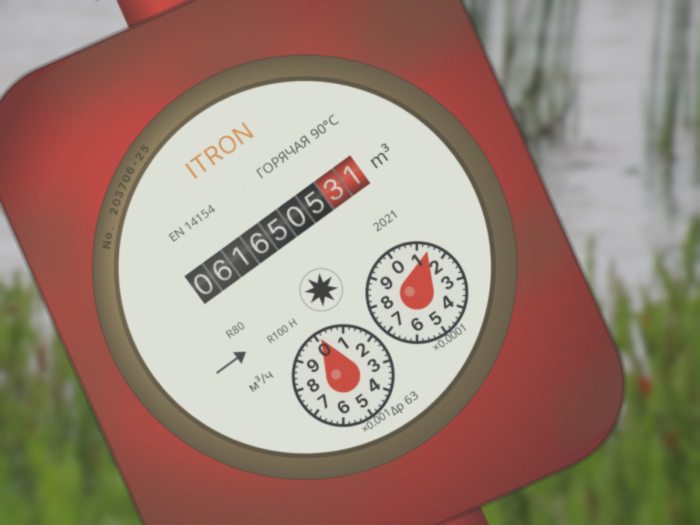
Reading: 616505.3101 m³
